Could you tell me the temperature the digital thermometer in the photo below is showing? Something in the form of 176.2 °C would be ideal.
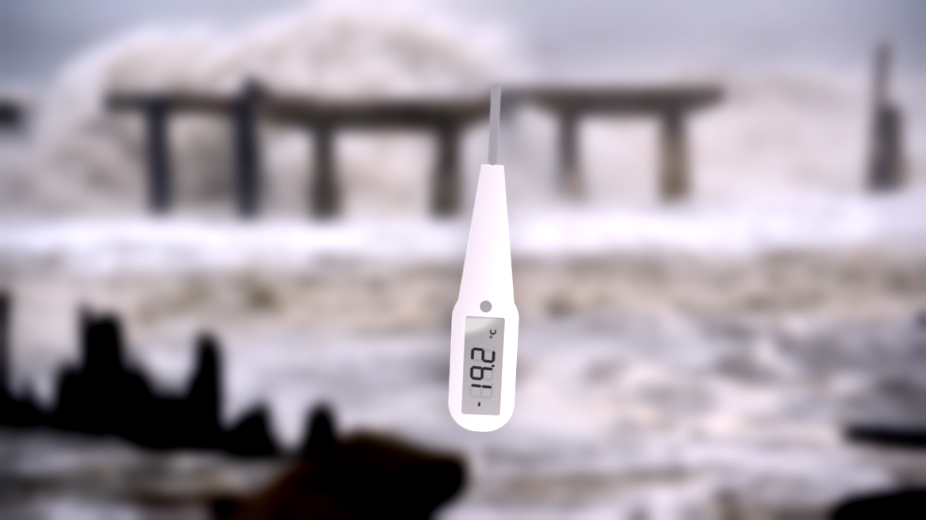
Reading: -19.2 °C
